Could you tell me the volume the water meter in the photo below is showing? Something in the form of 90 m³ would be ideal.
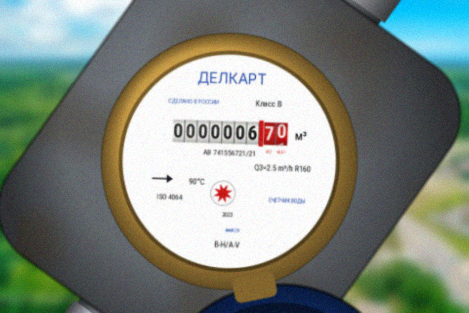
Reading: 6.70 m³
